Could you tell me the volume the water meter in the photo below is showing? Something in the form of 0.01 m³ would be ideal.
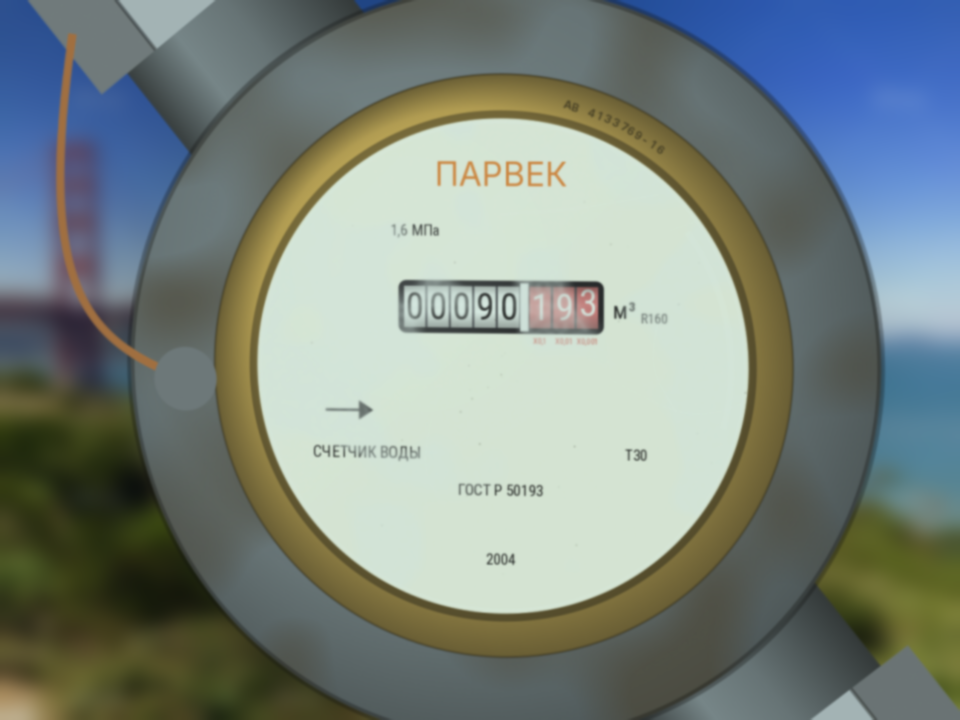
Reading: 90.193 m³
